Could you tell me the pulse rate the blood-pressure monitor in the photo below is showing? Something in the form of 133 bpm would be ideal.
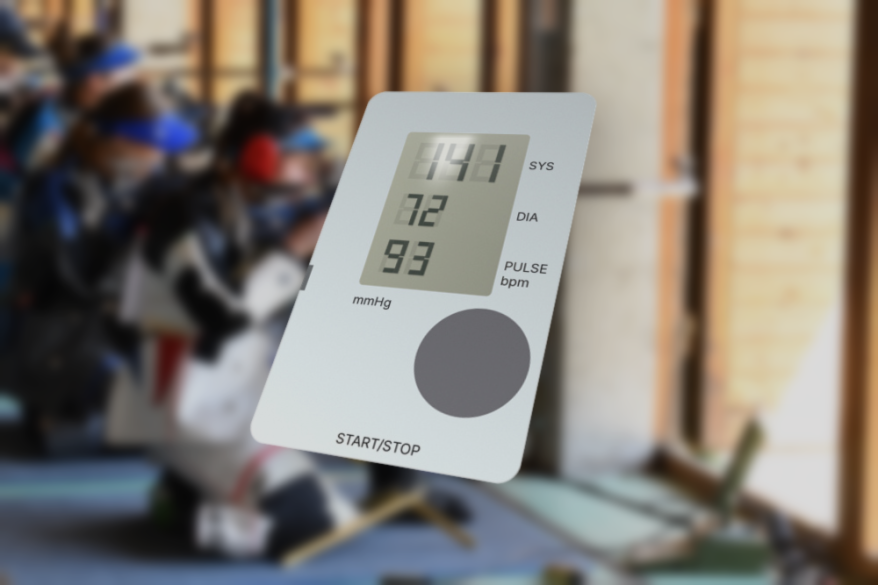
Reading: 93 bpm
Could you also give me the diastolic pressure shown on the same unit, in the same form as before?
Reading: 72 mmHg
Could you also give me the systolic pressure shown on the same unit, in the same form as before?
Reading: 141 mmHg
